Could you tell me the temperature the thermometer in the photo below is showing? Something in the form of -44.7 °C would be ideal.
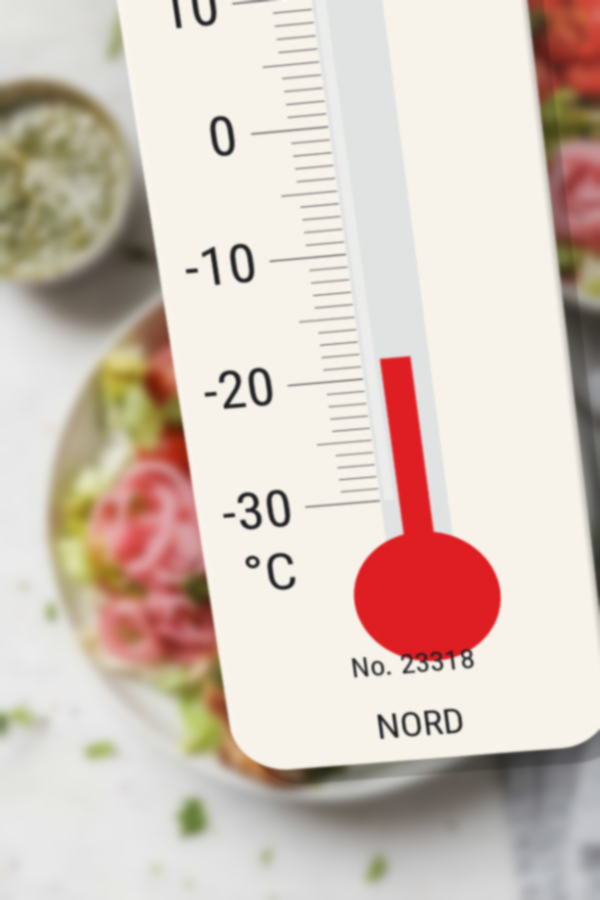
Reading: -18.5 °C
